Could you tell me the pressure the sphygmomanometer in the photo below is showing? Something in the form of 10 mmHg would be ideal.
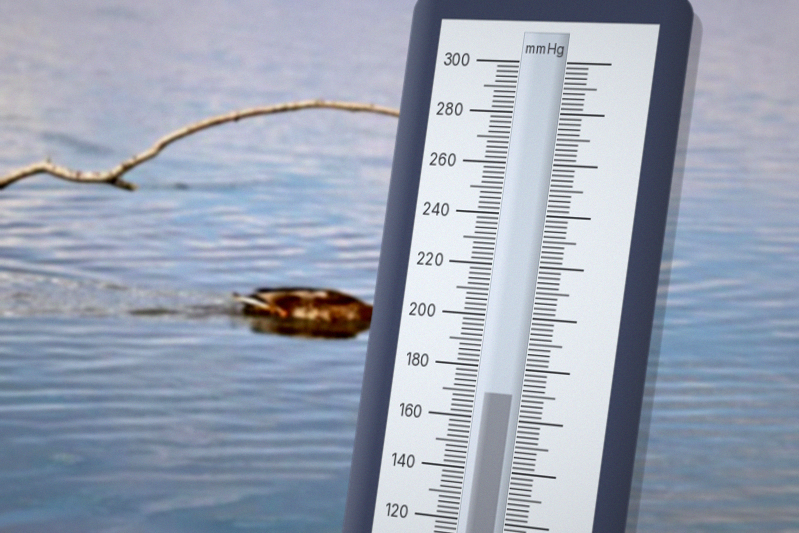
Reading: 170 mmHg
